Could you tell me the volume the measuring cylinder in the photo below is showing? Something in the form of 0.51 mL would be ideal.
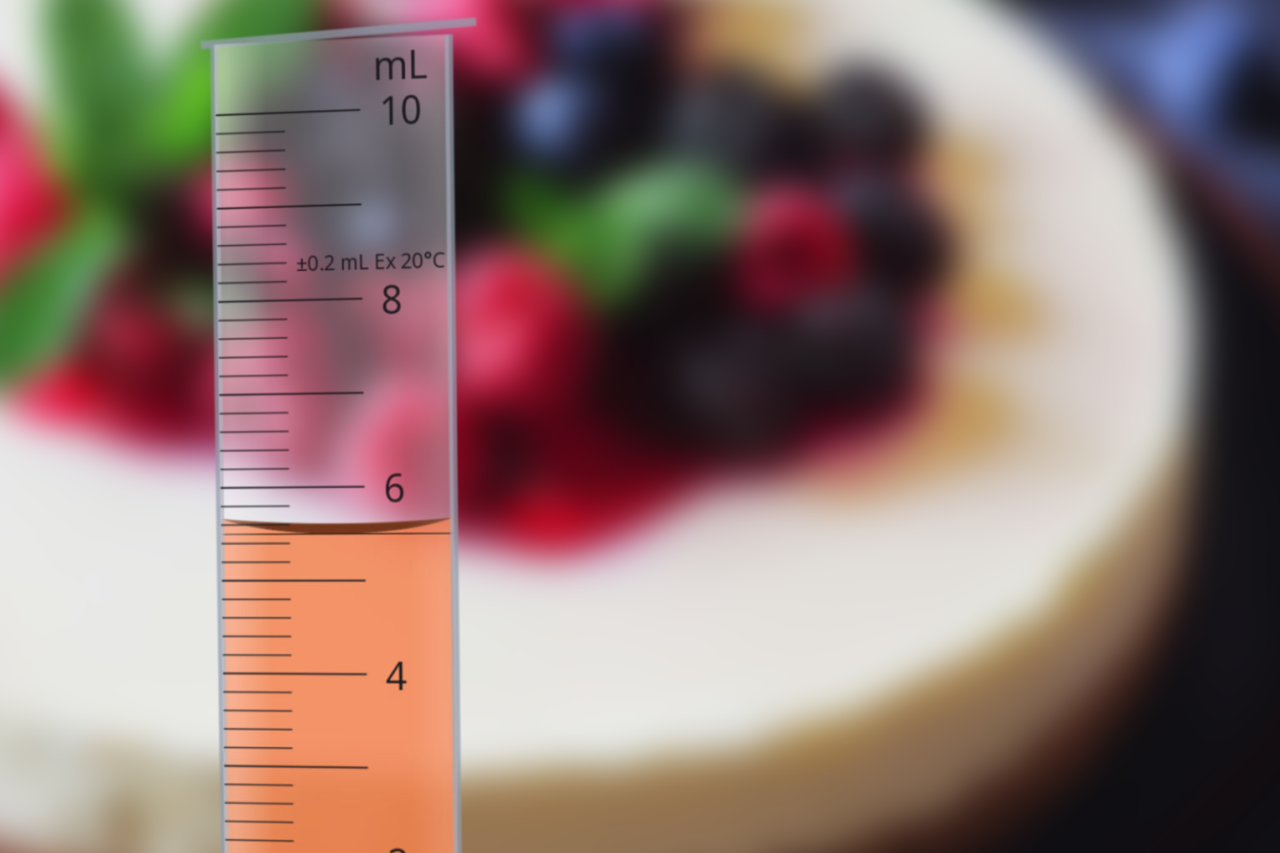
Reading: 5.5 mL
